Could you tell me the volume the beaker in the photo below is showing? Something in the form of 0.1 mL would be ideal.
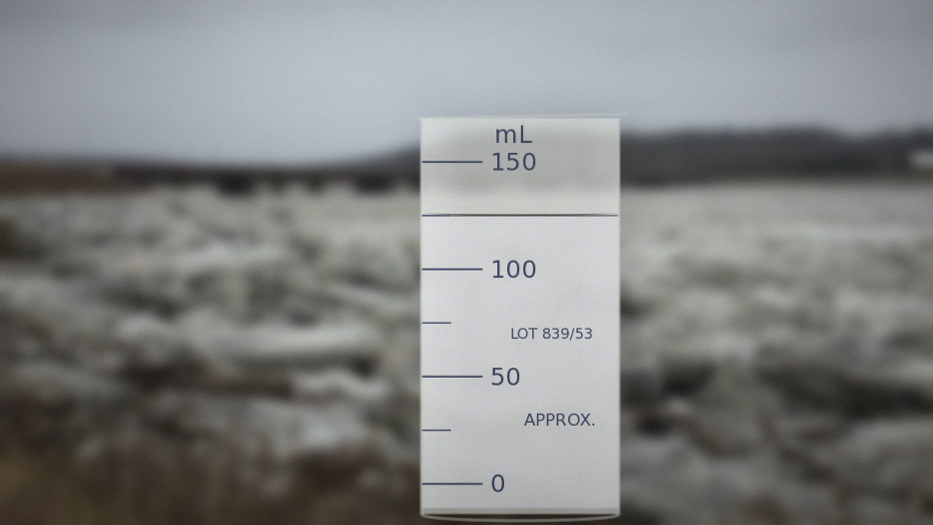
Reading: 125 mL
